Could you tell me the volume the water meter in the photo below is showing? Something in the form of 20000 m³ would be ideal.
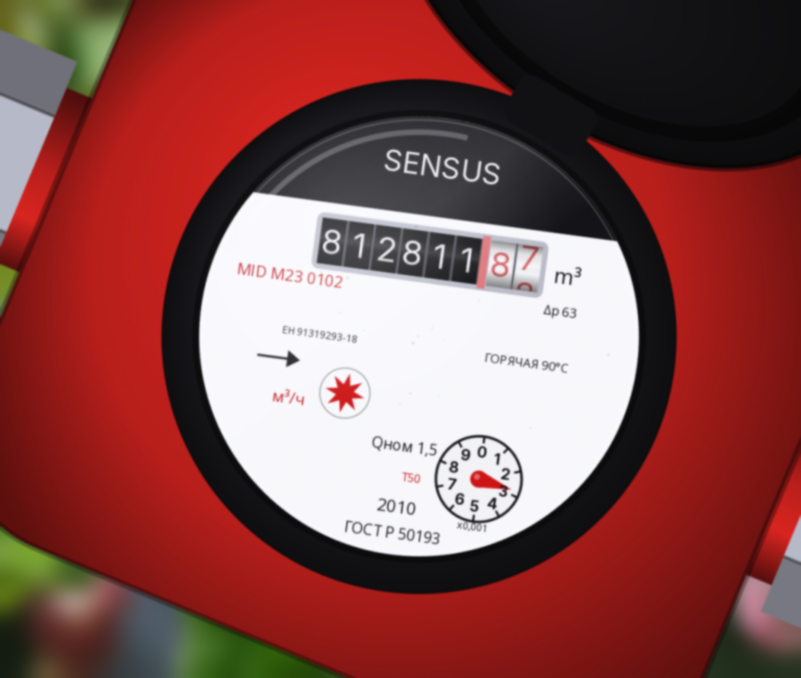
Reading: 812811.872 m³
